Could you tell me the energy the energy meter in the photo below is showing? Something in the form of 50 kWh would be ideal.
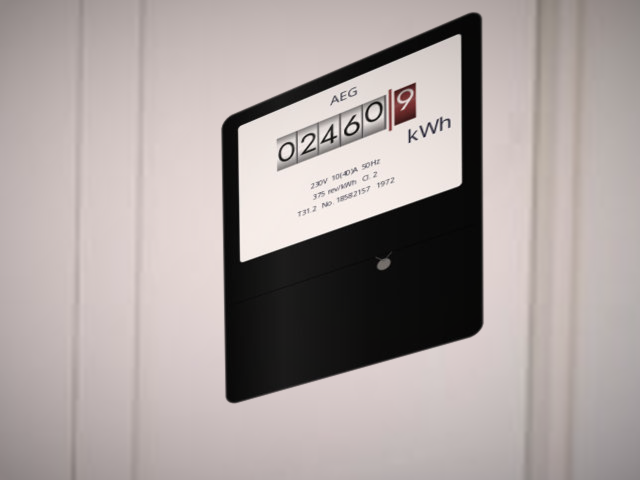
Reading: 2460.9 kWh
